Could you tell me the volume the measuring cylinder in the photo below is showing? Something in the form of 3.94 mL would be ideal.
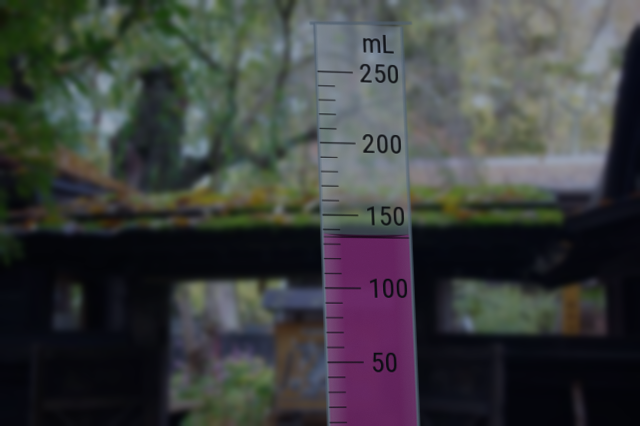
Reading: 135 mL
